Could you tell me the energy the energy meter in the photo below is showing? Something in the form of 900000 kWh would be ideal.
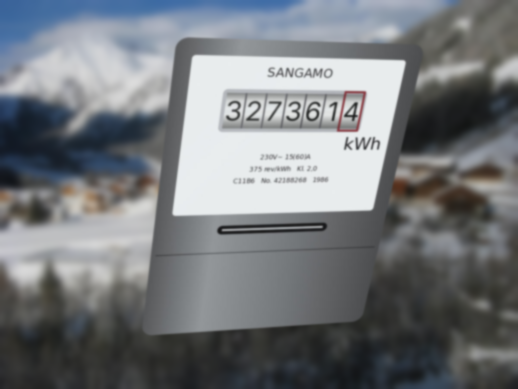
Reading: 327361.4 kWh
